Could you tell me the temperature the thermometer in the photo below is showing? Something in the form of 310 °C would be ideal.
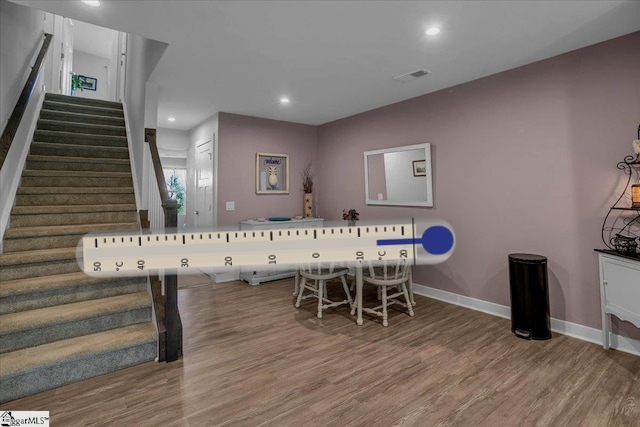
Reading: -14 °C
